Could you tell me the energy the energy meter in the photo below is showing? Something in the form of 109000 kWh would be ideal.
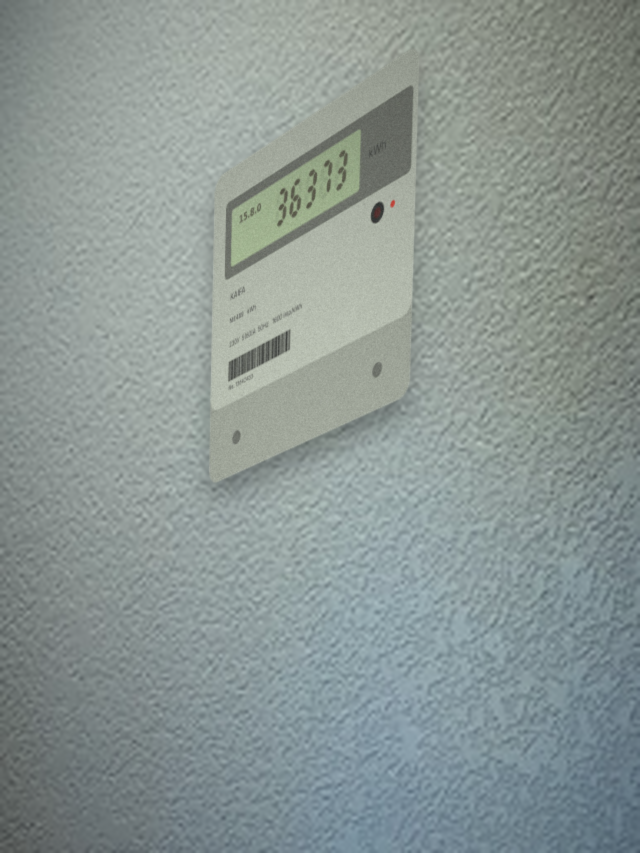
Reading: 36373 kWh
